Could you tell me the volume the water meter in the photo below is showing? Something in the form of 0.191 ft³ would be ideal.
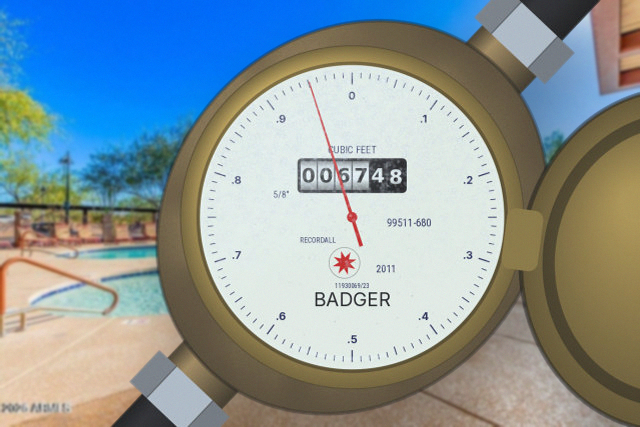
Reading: 6747.95 ft³
